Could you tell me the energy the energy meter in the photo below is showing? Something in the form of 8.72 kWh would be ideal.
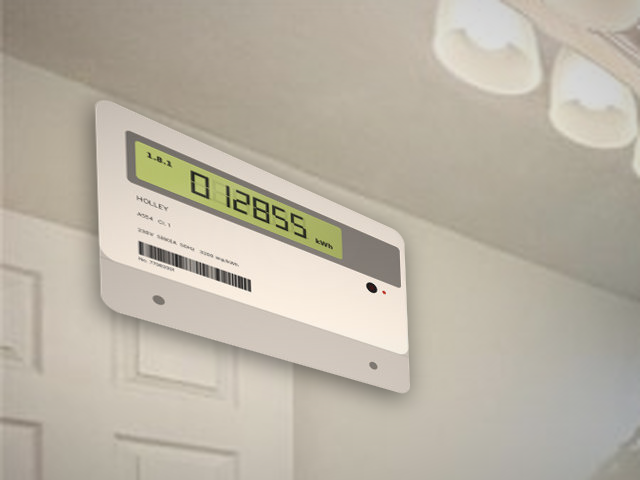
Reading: 12855 kWh
